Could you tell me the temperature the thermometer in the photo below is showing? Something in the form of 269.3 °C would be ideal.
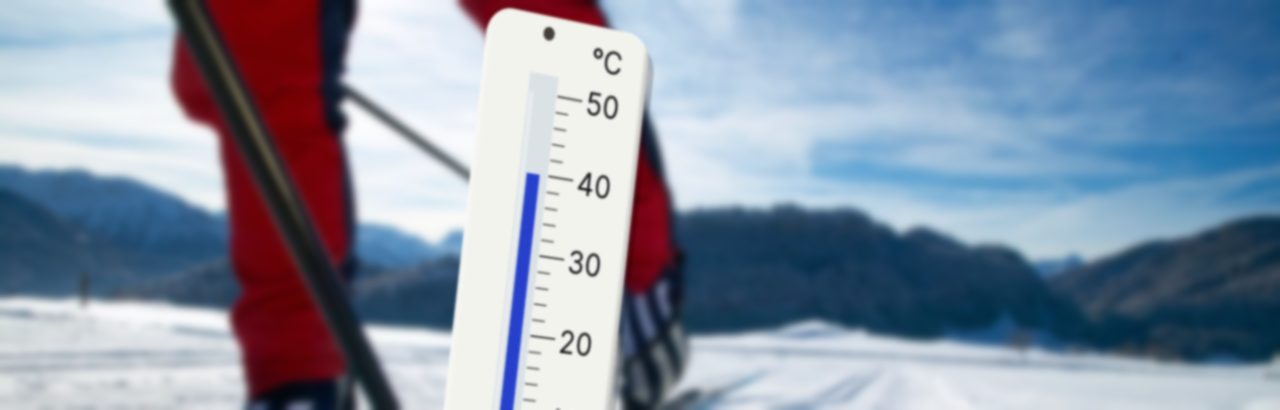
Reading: 40 °C
